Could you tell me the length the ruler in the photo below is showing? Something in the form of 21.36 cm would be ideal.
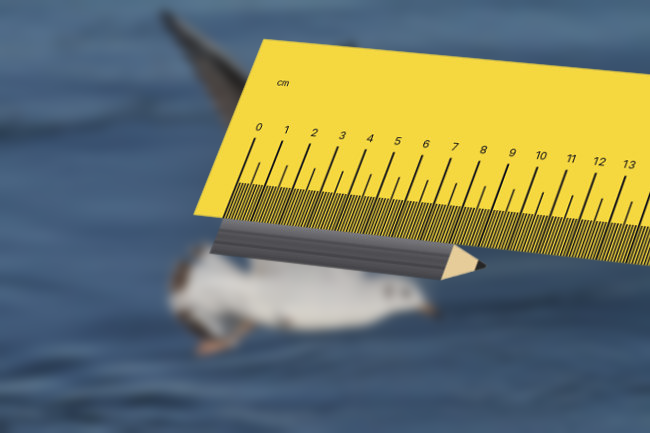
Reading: 9.5 cm
